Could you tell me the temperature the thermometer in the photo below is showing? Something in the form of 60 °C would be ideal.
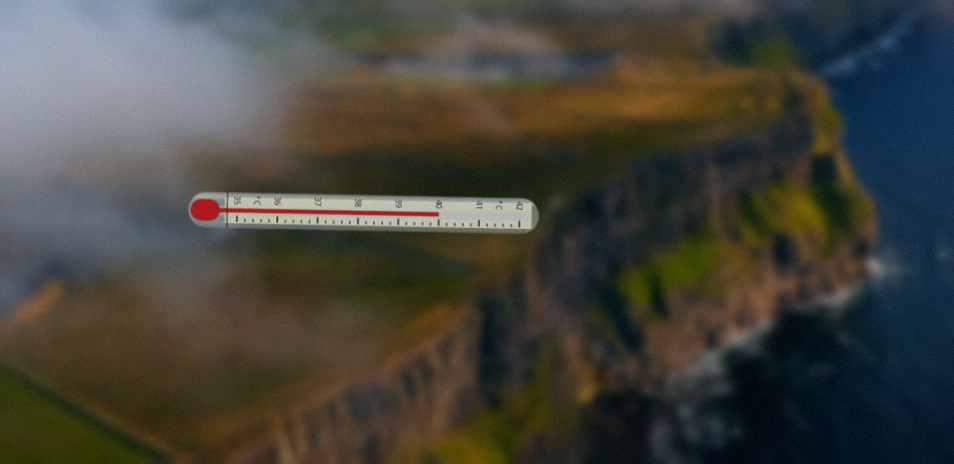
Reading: 40 °C
